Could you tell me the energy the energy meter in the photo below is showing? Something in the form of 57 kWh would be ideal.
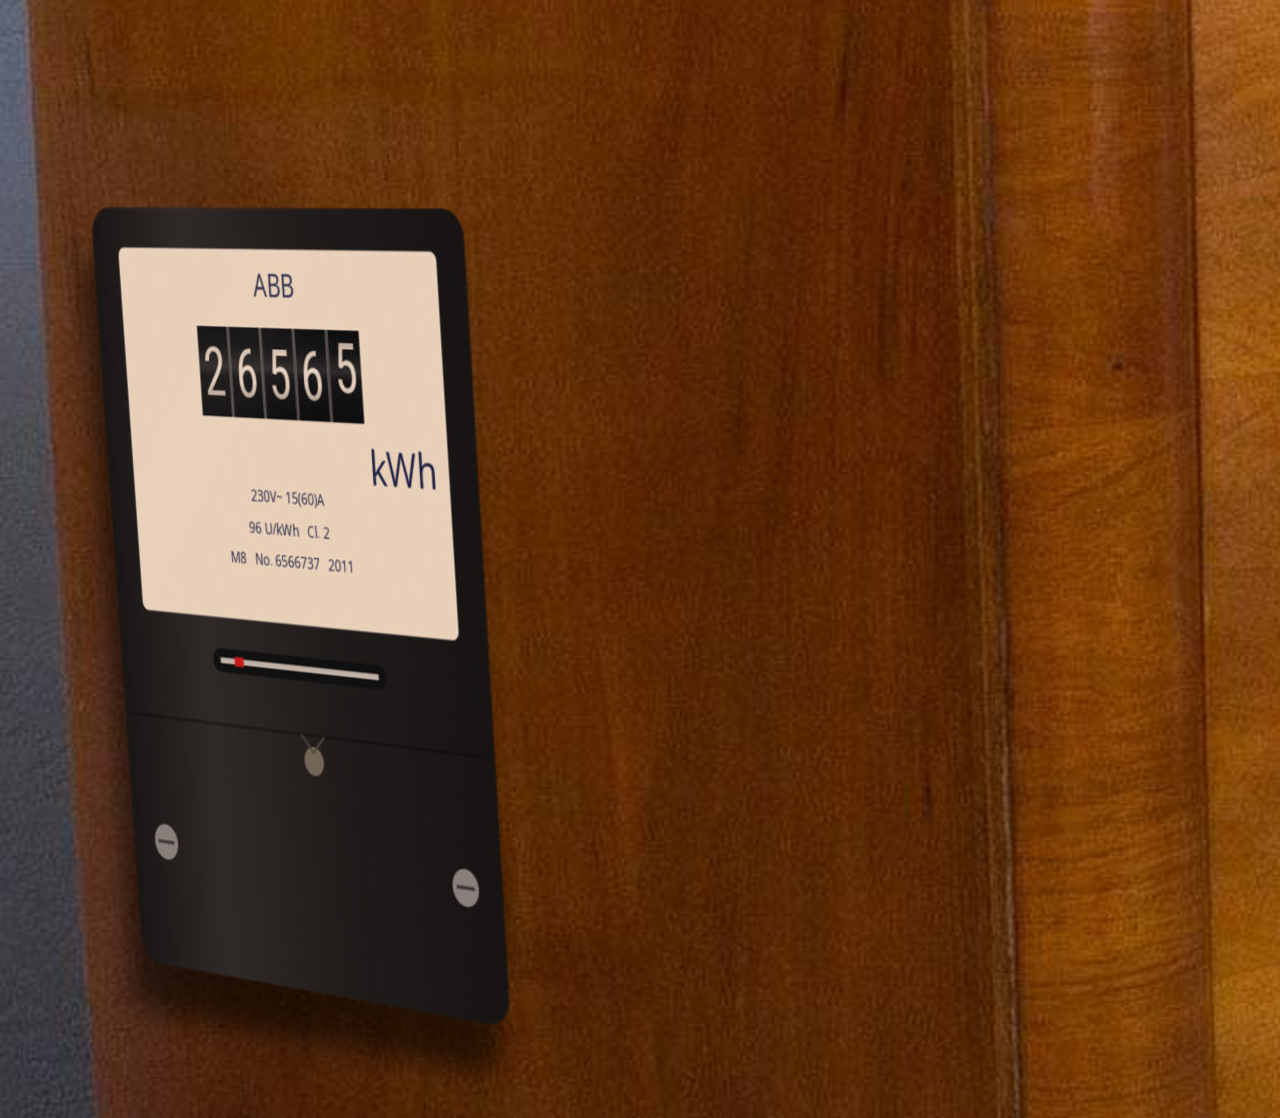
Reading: 26565 kWh
